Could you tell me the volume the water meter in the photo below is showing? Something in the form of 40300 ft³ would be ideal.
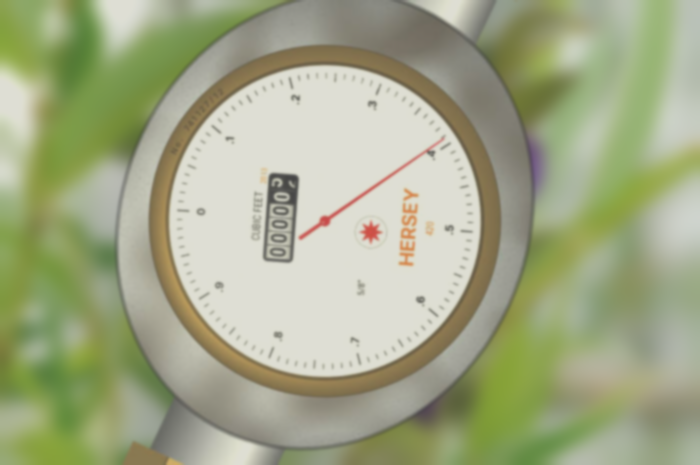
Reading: 5.39 ft³
